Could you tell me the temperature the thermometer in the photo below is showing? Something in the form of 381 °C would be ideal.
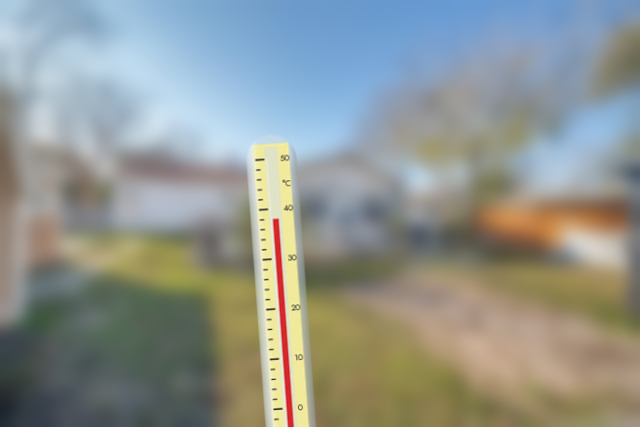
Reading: 38 °C
